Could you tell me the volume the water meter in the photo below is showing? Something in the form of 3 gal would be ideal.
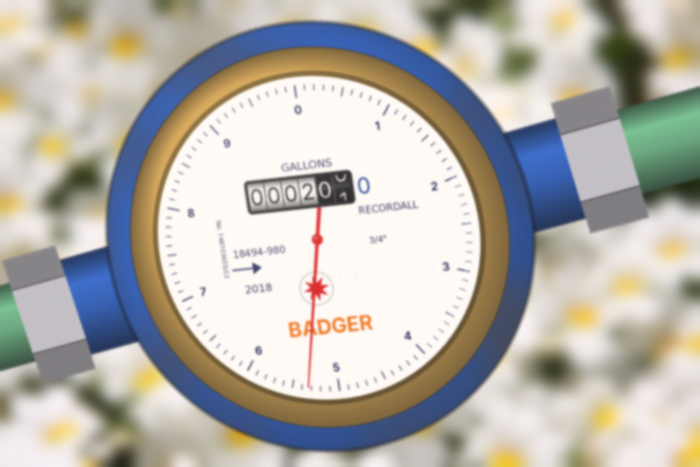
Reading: 2005.3 gal
